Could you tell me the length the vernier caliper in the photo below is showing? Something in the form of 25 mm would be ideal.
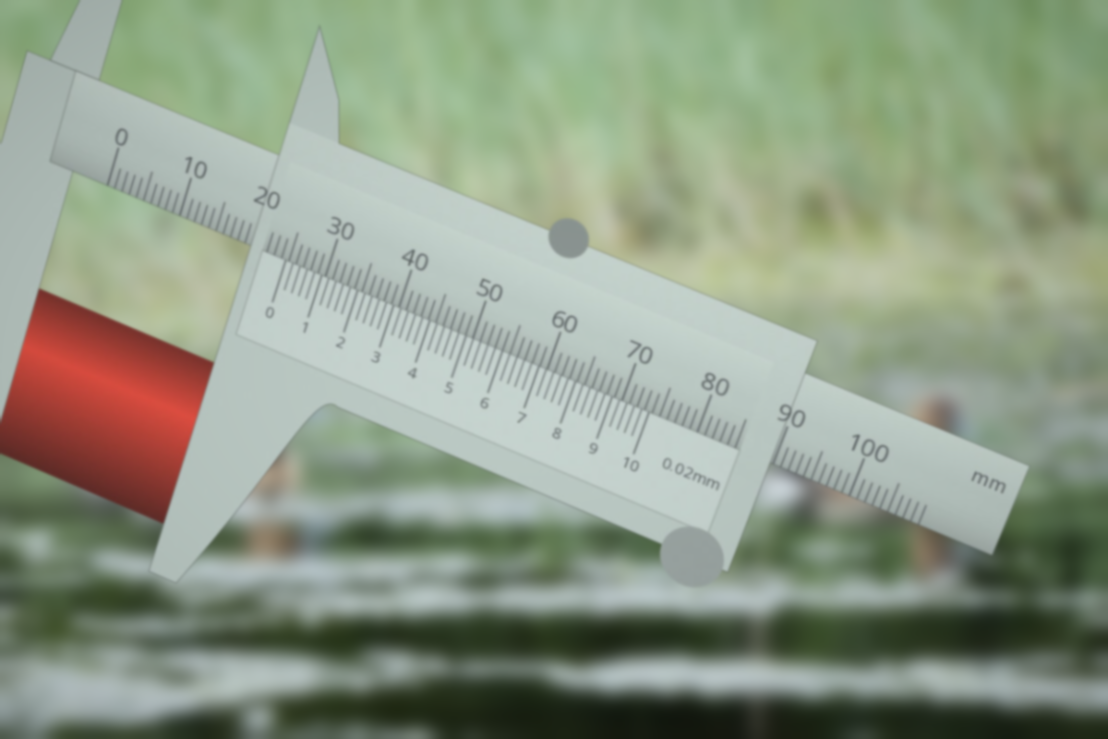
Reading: 24.6 mm
